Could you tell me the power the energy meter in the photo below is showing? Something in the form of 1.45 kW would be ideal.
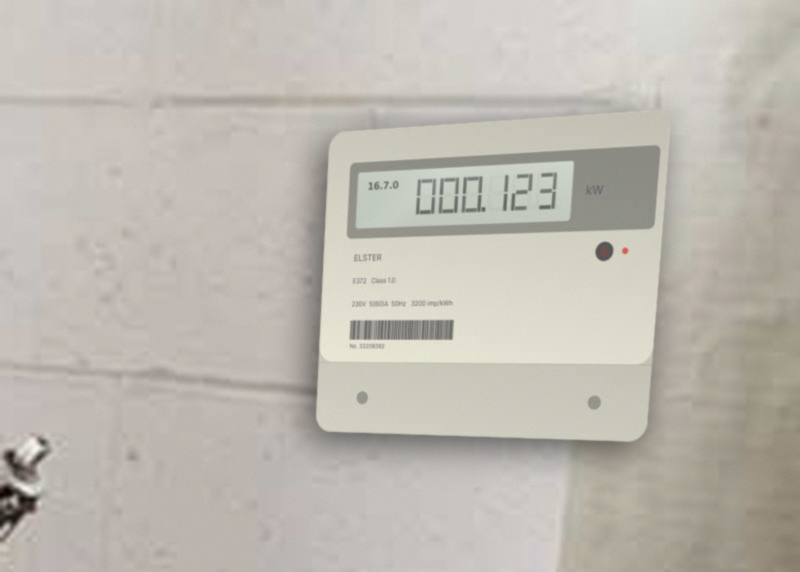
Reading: 0.123 kW
